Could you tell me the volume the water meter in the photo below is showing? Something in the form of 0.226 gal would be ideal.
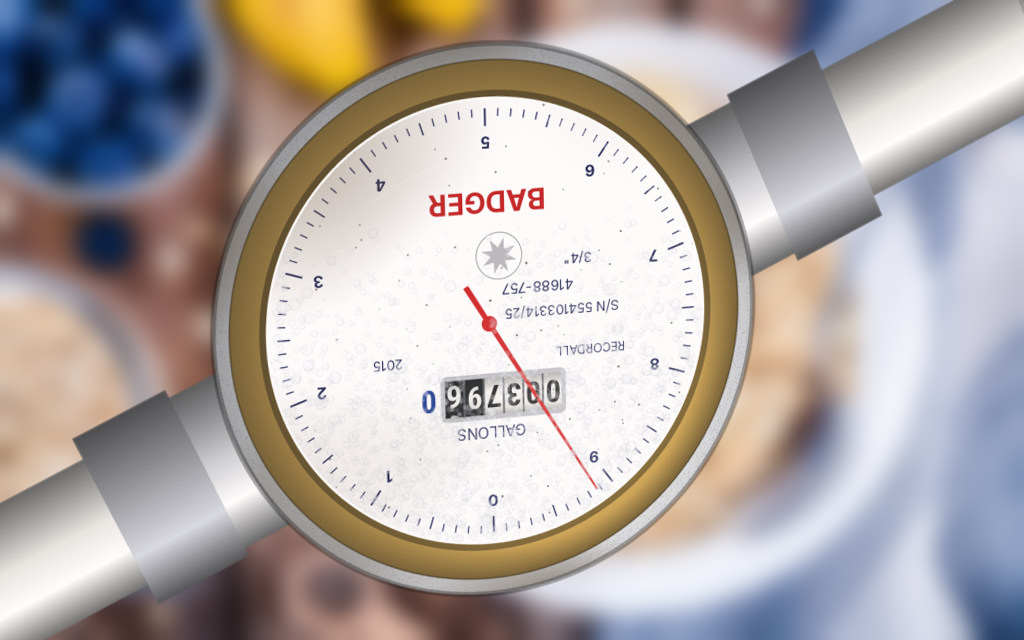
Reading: 37959.1 gal
